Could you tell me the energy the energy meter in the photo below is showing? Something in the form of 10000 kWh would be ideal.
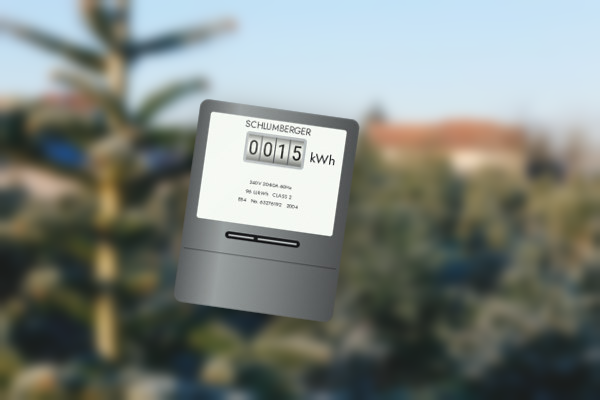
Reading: 15 kWh
